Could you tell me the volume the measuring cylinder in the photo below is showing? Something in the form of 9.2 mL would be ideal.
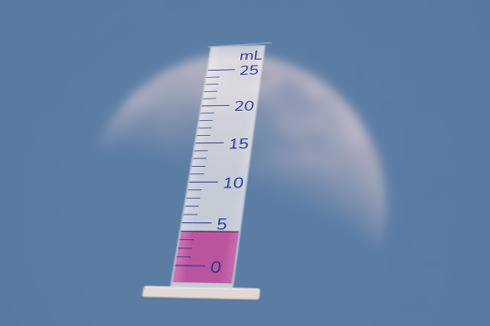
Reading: 4 mL
